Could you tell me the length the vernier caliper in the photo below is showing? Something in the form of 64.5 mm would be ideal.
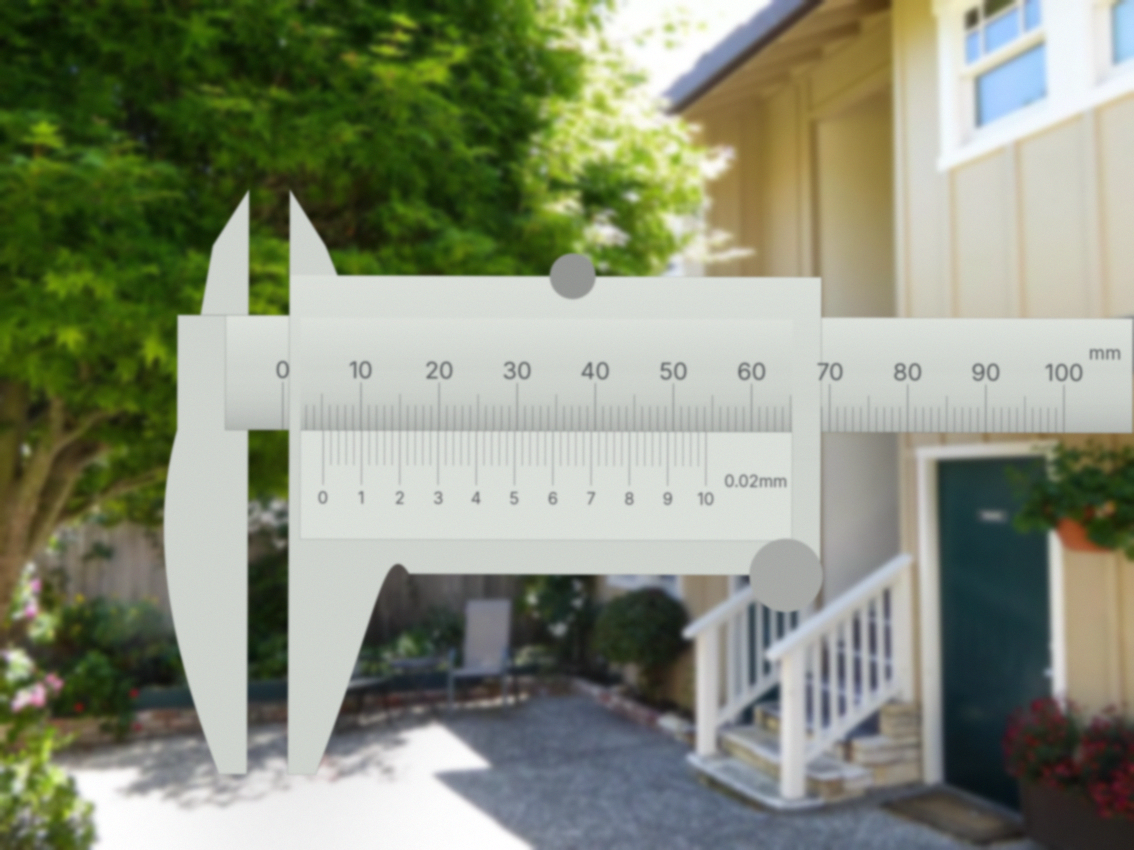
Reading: 5.2 mm
